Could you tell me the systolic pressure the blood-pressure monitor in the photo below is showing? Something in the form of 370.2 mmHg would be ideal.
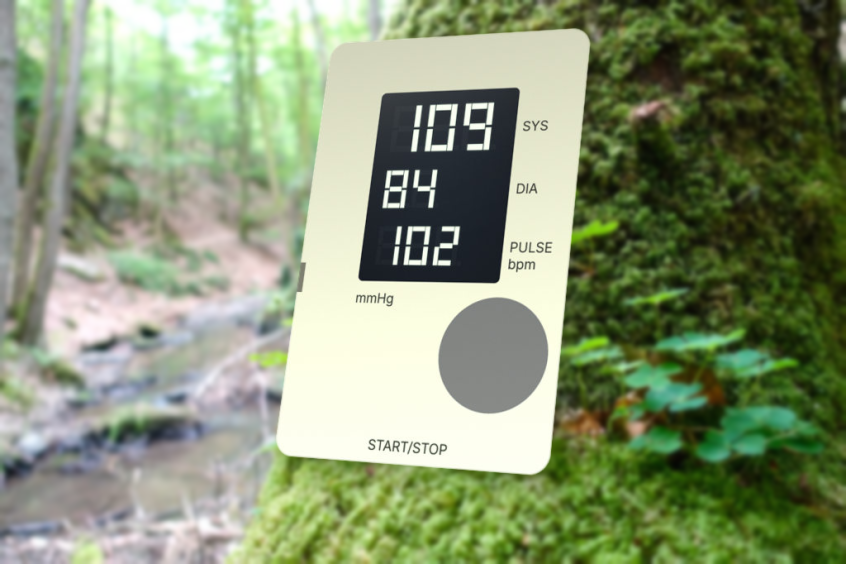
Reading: 109 mmHg
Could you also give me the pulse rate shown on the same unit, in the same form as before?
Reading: 102 bpm
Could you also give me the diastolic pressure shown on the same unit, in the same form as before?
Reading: 84 mmHg
